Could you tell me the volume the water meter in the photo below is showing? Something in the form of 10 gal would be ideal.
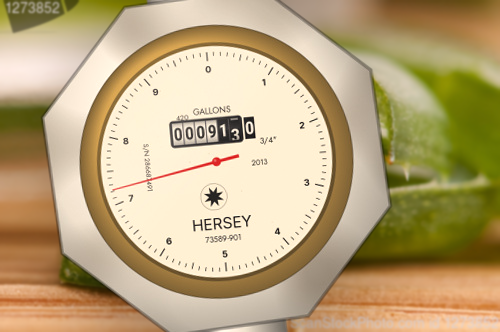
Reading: 9127.2 gal
